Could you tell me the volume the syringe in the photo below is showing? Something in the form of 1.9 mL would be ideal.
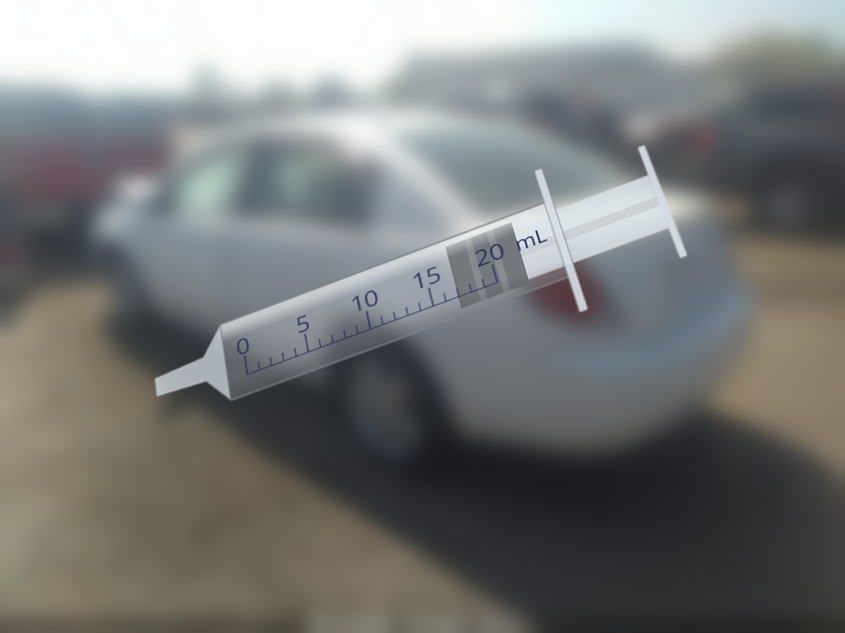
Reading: 17 mL
